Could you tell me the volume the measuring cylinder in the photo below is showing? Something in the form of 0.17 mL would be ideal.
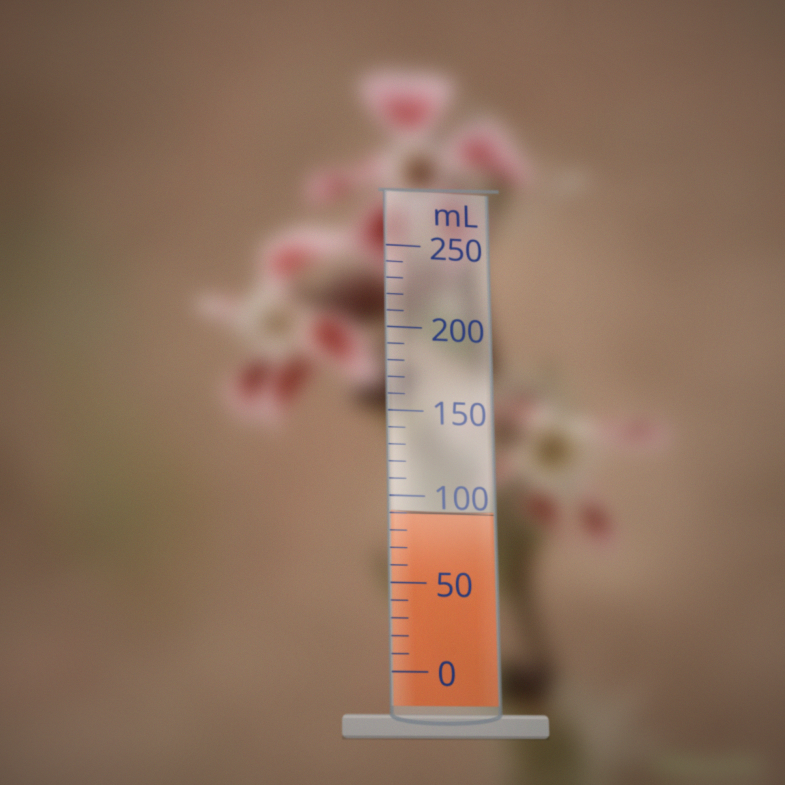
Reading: 90 mL
